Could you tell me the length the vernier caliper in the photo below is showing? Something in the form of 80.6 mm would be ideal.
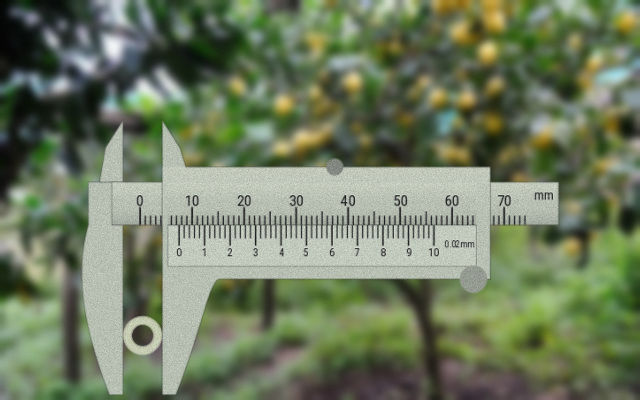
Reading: 7.5 mm
